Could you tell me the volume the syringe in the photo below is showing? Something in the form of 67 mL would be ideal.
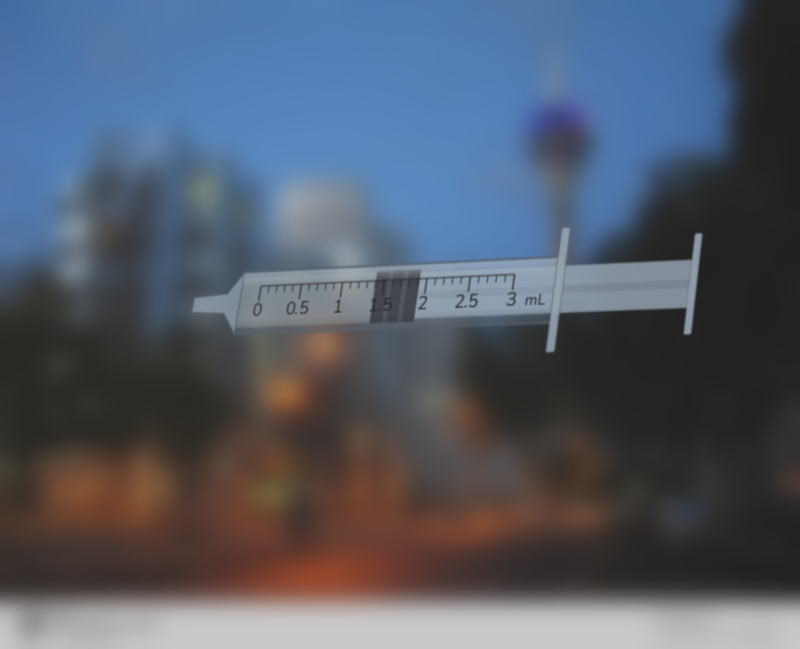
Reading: 1.4 mL
